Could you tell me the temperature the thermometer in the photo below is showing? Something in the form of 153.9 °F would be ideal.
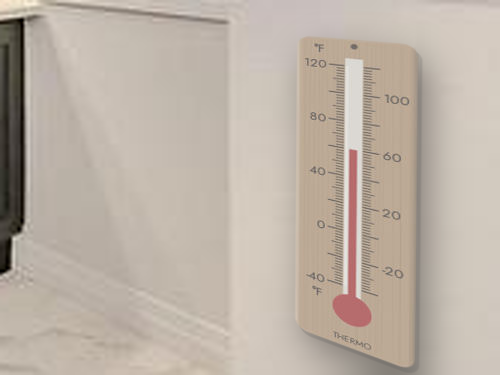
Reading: 60 °F
